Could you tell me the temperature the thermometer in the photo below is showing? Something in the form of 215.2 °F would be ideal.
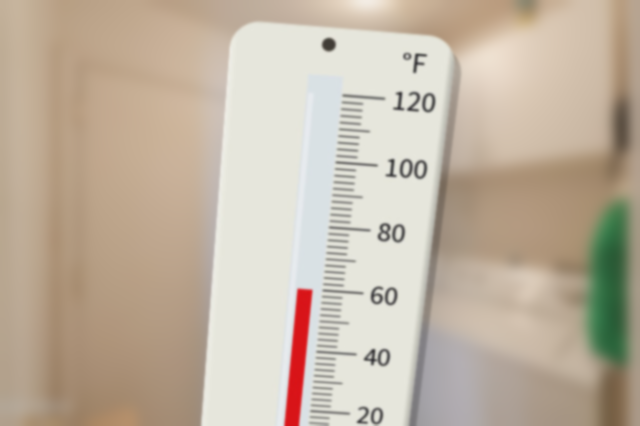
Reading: 60 °F
